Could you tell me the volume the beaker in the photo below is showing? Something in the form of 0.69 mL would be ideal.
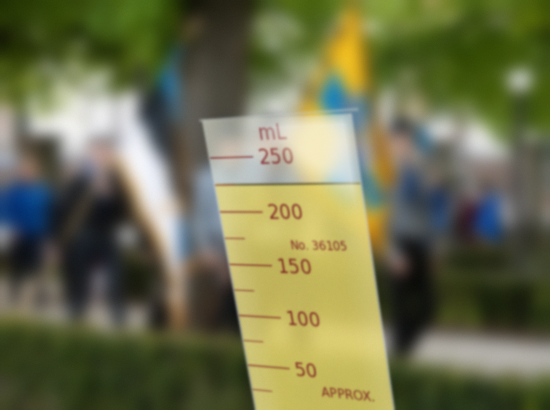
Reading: 225 mL
